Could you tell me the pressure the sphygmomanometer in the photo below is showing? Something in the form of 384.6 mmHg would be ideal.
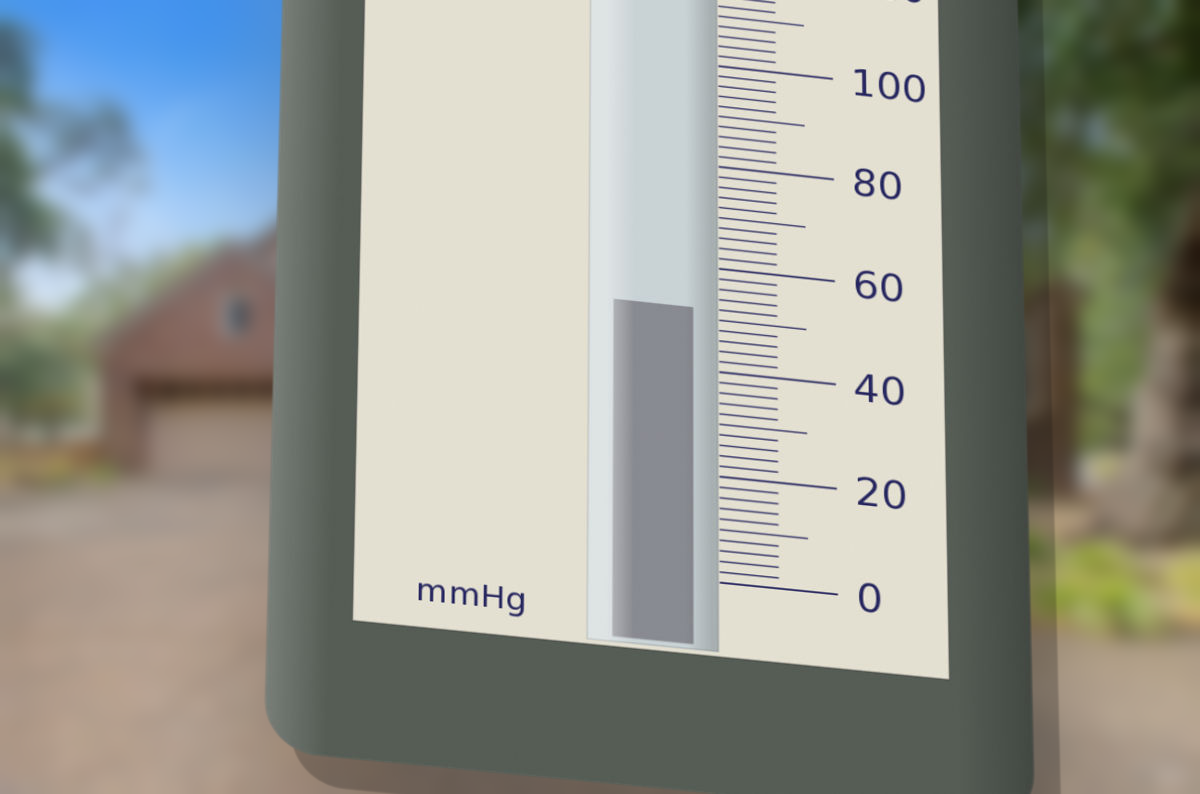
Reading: 52 mmHg
